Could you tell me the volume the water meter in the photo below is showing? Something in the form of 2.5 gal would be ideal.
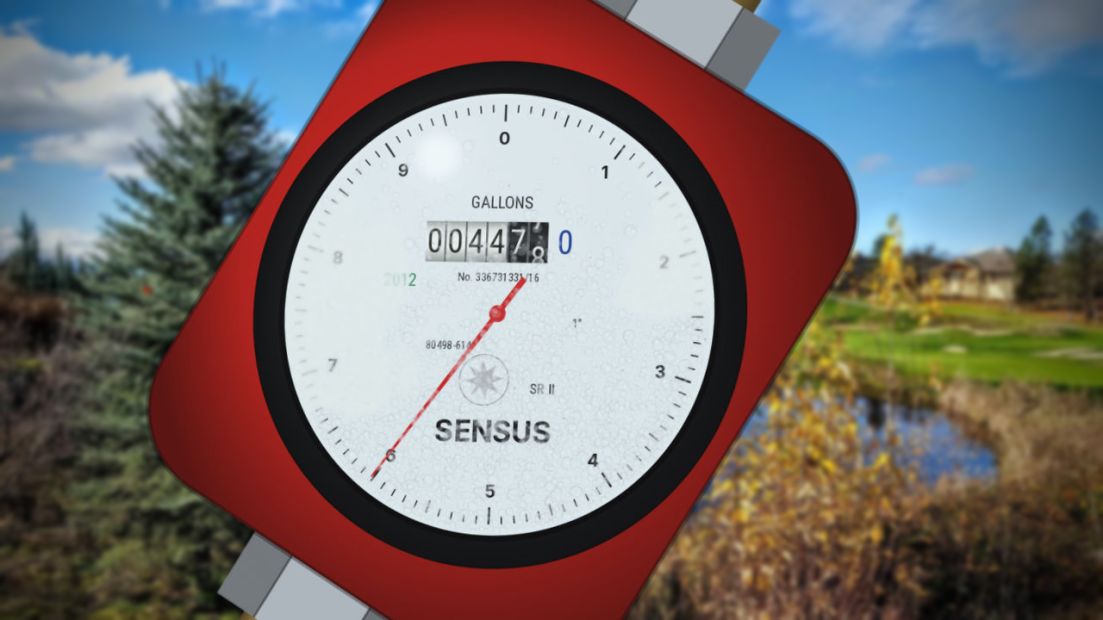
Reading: 44776.0 gal
